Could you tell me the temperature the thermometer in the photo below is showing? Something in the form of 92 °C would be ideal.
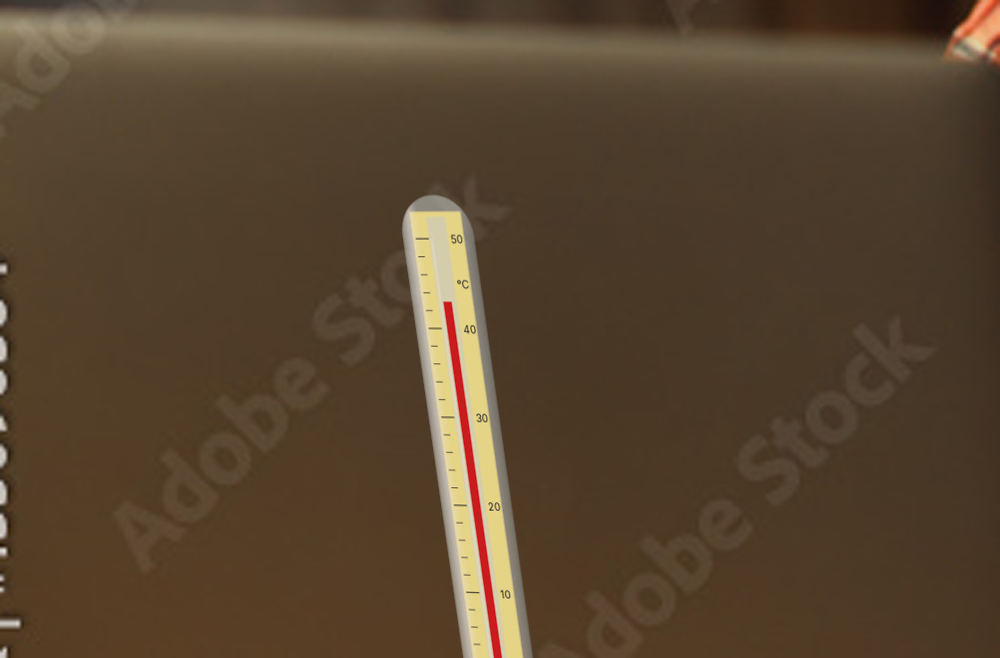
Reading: 43 °C
